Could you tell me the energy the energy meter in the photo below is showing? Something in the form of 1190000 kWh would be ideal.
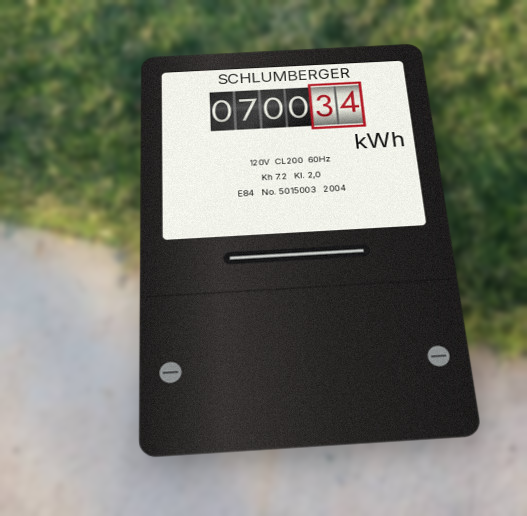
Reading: 700.34 kWh
